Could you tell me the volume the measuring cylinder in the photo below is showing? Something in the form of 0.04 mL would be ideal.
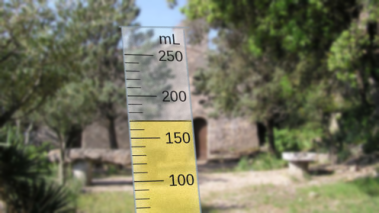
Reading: 170 mL
